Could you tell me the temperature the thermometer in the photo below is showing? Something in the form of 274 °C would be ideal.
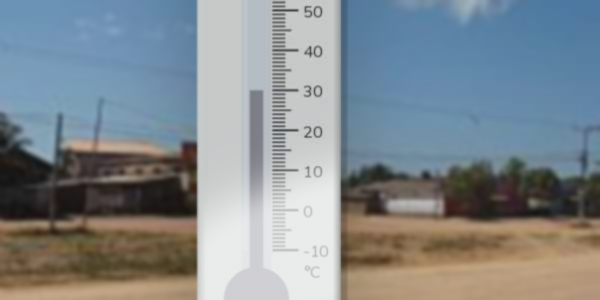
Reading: 30 °C
